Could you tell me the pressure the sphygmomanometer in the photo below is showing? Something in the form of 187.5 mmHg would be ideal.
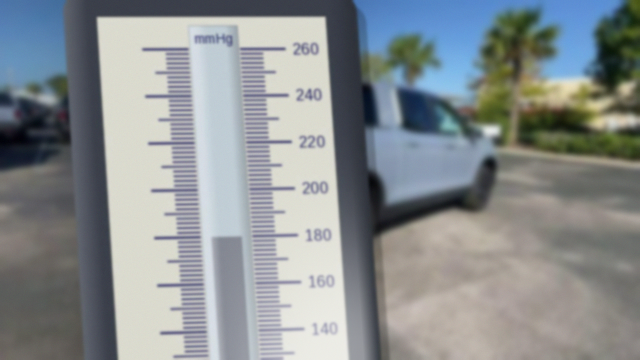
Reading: 180 mmHg
